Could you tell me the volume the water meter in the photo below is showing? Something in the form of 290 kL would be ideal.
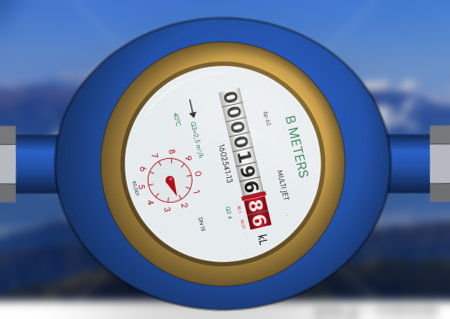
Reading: 196.862 kL
